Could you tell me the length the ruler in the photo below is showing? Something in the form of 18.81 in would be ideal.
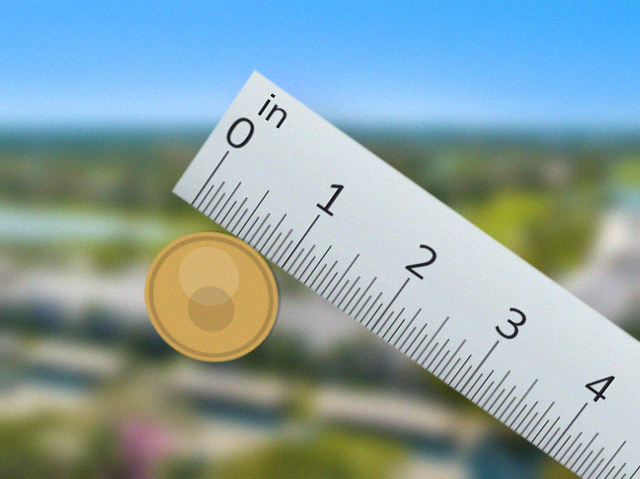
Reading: 1.25 in
